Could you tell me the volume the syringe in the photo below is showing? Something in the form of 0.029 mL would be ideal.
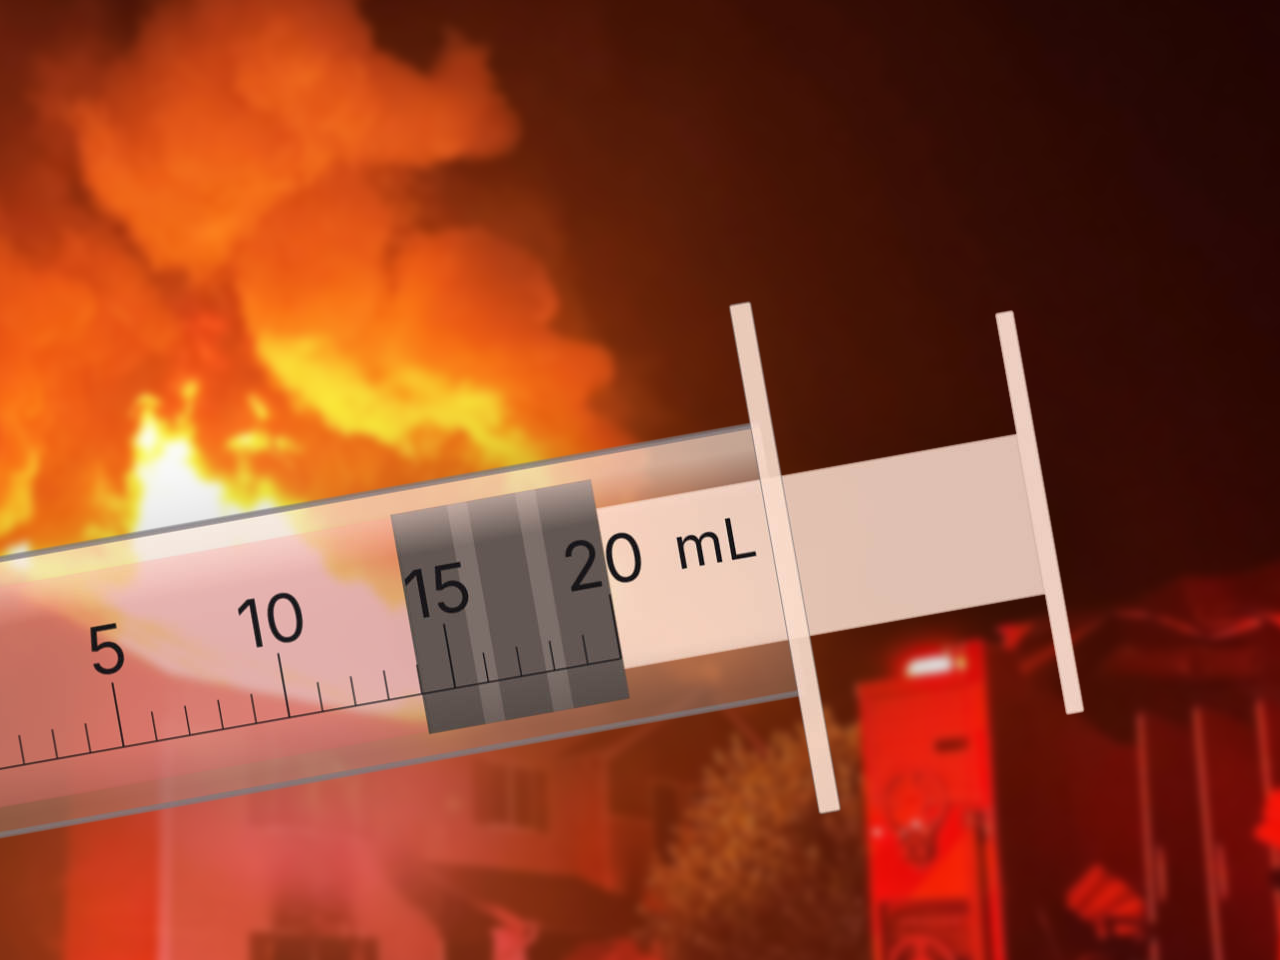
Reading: 14 mL
